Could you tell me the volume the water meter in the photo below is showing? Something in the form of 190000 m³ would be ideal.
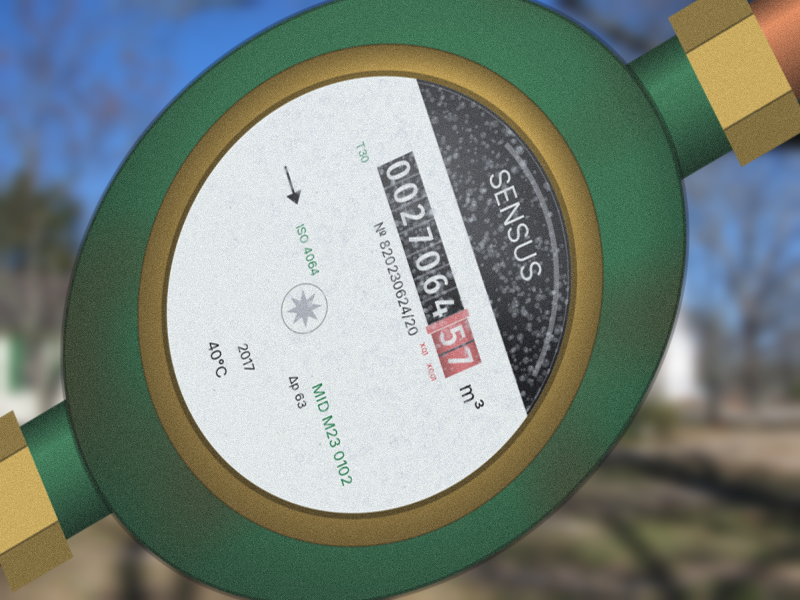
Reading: 27064.57 m³
